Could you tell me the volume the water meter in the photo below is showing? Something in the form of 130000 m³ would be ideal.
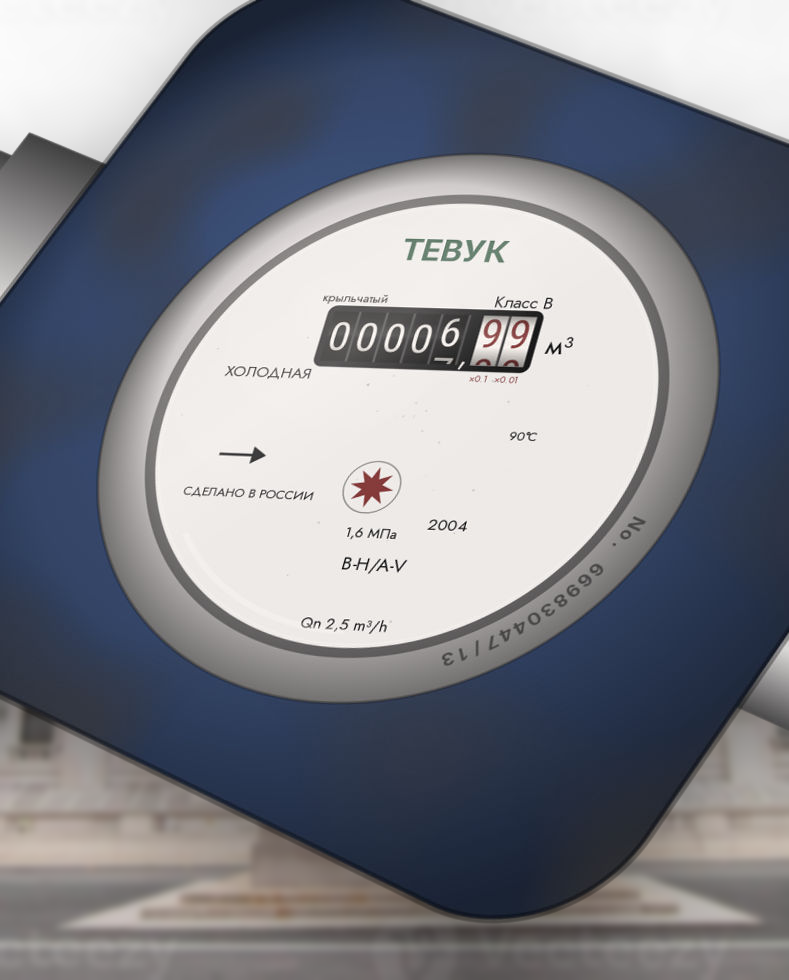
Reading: 6.99 m³
